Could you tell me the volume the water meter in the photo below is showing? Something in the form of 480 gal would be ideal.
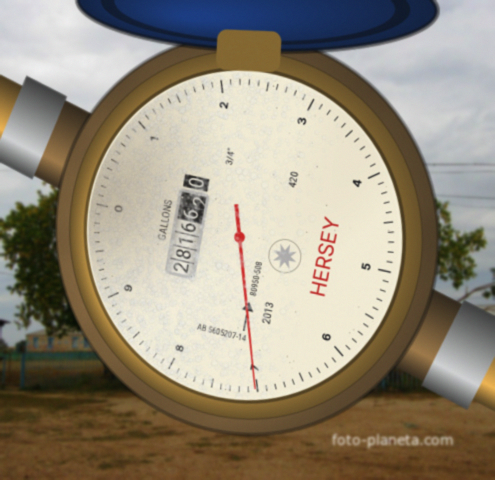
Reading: 2816617.0 gal
